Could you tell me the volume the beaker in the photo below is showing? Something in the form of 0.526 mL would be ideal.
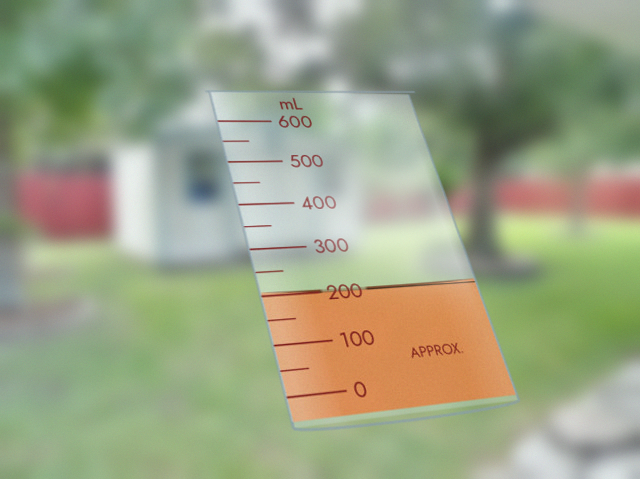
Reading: 200 mL
